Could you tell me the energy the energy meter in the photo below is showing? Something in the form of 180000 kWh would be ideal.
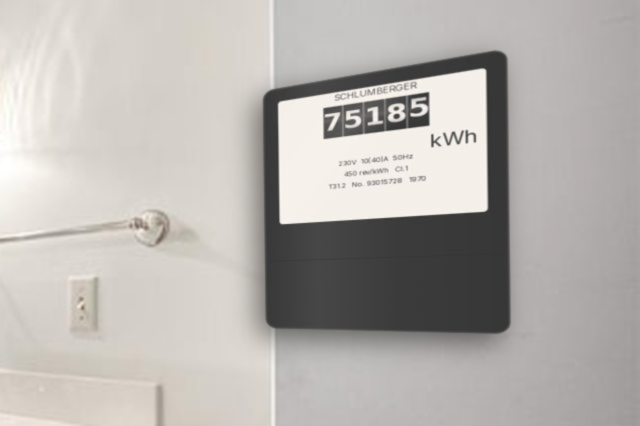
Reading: 75185 kWh
